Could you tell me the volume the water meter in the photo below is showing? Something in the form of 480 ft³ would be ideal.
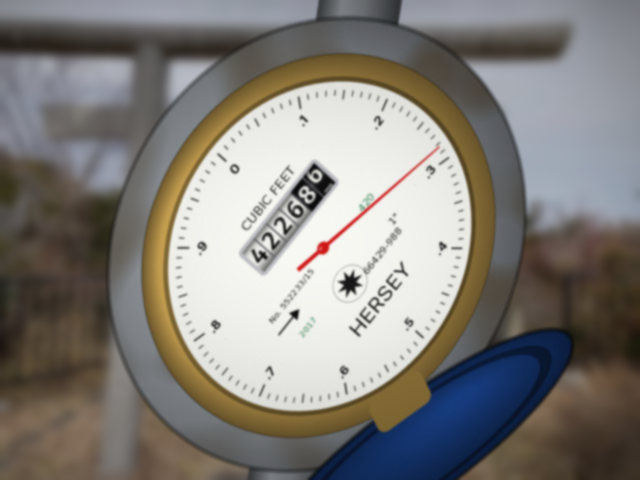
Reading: 422686.28 ft³
